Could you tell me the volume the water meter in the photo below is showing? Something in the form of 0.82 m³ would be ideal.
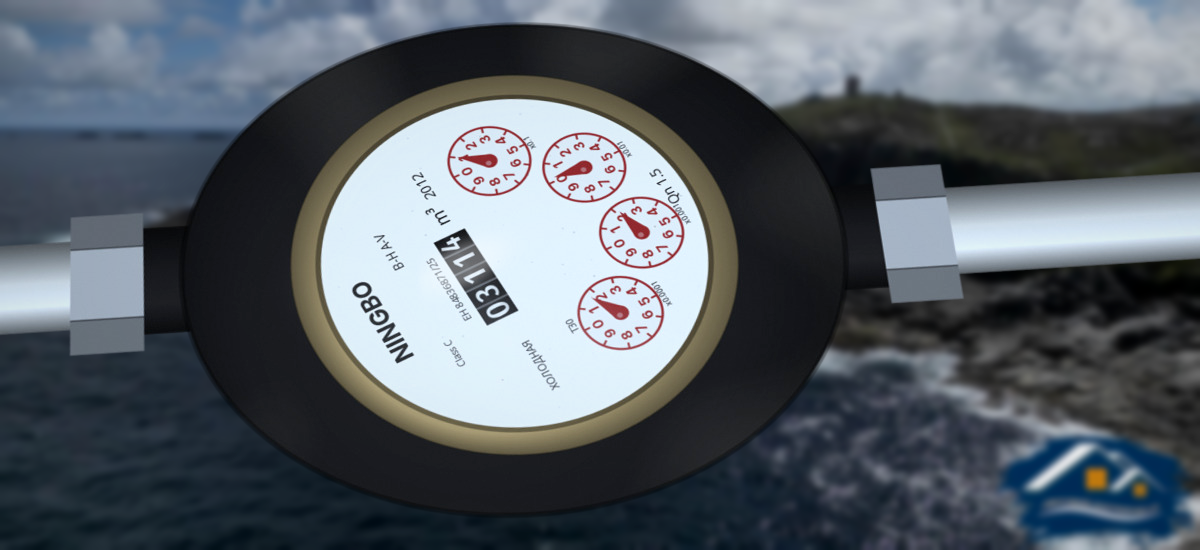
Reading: 3114.1021 m³
